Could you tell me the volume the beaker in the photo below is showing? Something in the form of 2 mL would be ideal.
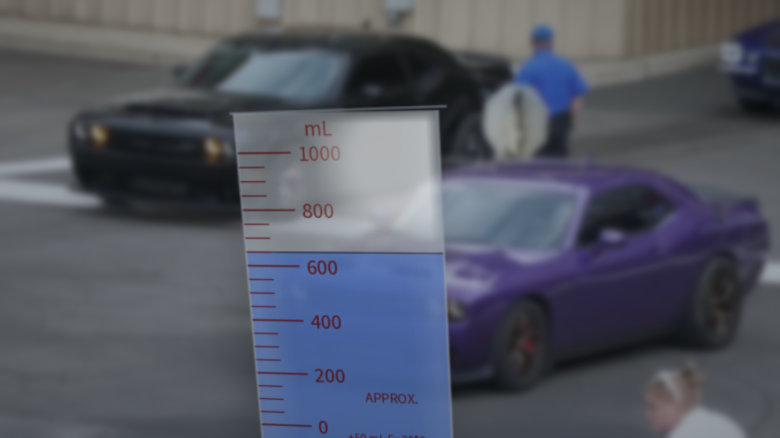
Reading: 650 mL
